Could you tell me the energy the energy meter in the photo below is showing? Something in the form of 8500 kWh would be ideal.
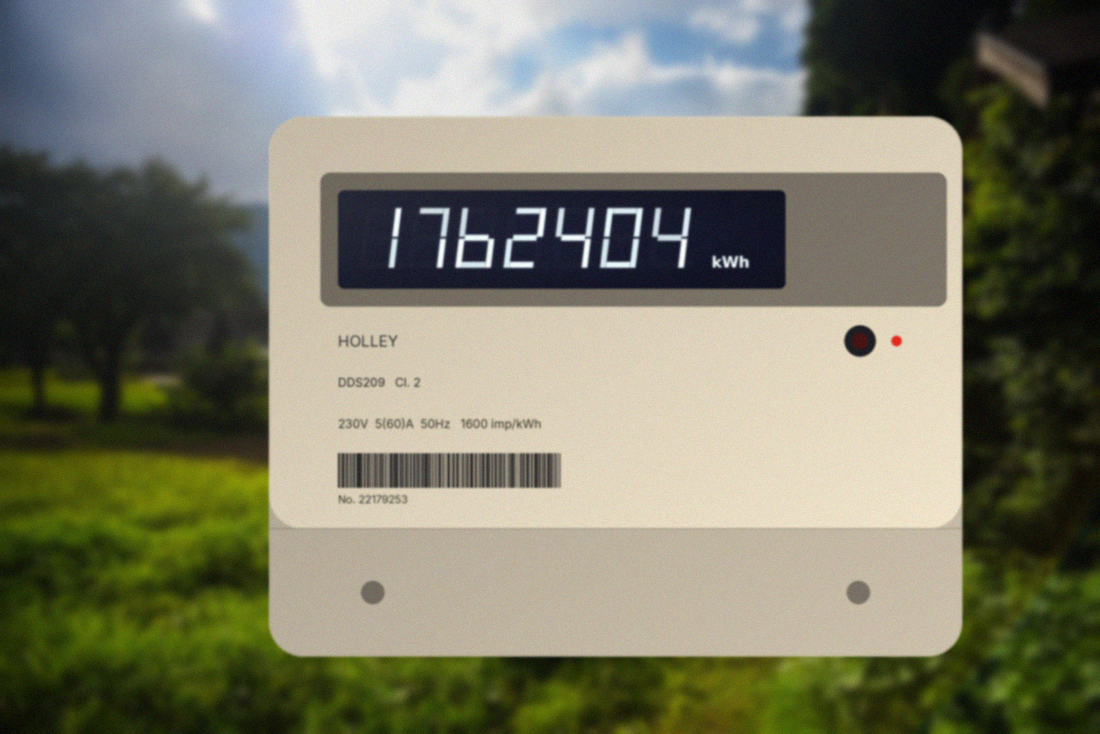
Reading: 1762404 kWh
